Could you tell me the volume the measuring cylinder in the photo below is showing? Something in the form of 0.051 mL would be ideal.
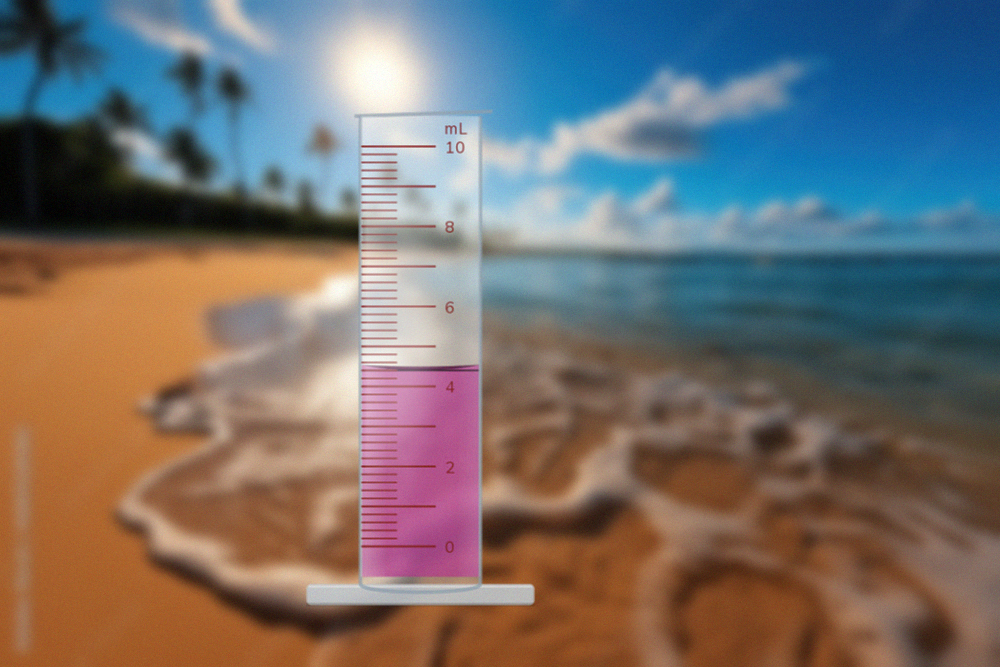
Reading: 4.4 mL
